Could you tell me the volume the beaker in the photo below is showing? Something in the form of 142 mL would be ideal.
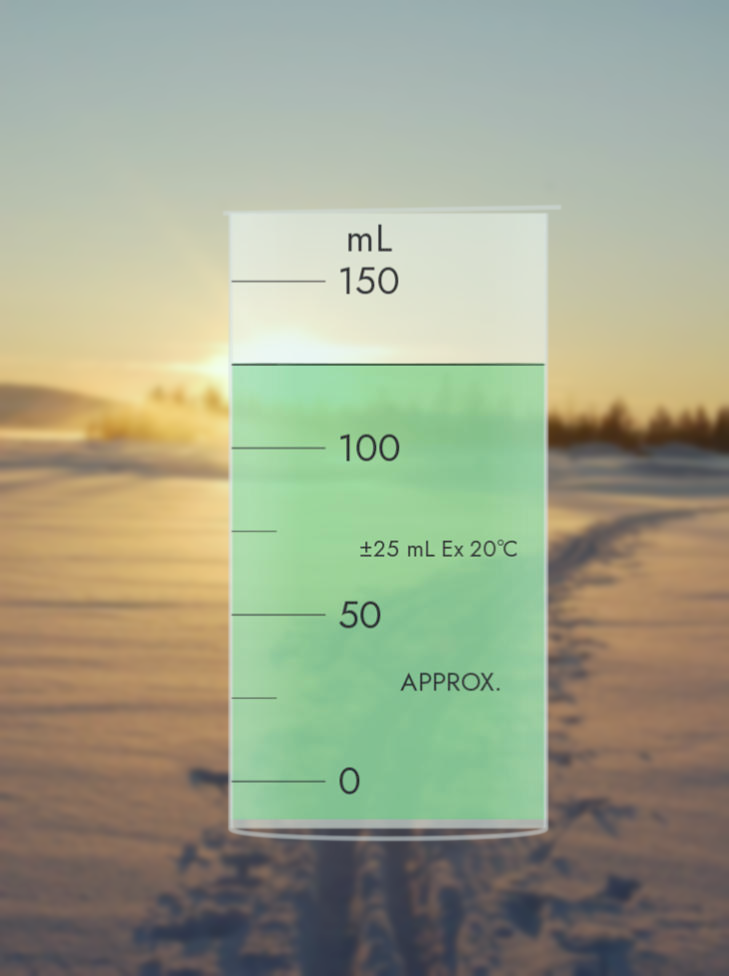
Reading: 125 mL
